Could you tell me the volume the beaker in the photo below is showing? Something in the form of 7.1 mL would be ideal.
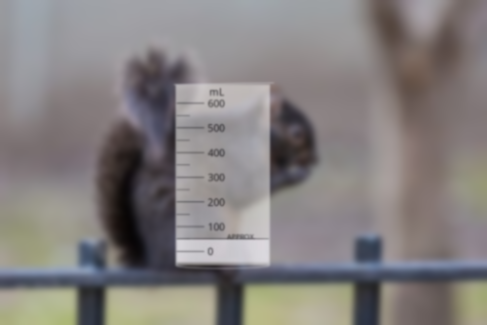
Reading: 50 mL
